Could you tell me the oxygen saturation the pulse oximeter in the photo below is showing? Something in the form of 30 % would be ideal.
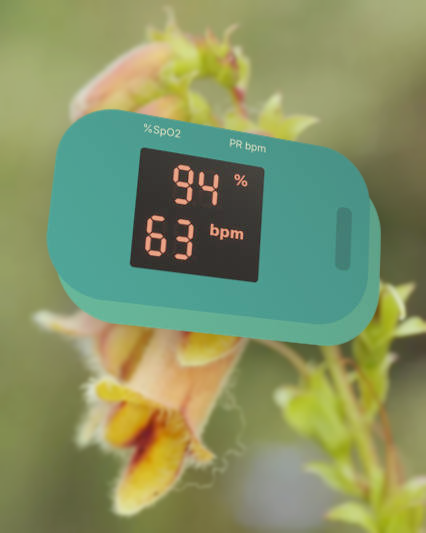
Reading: 94 %
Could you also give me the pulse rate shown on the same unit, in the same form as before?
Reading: 63 bpm
